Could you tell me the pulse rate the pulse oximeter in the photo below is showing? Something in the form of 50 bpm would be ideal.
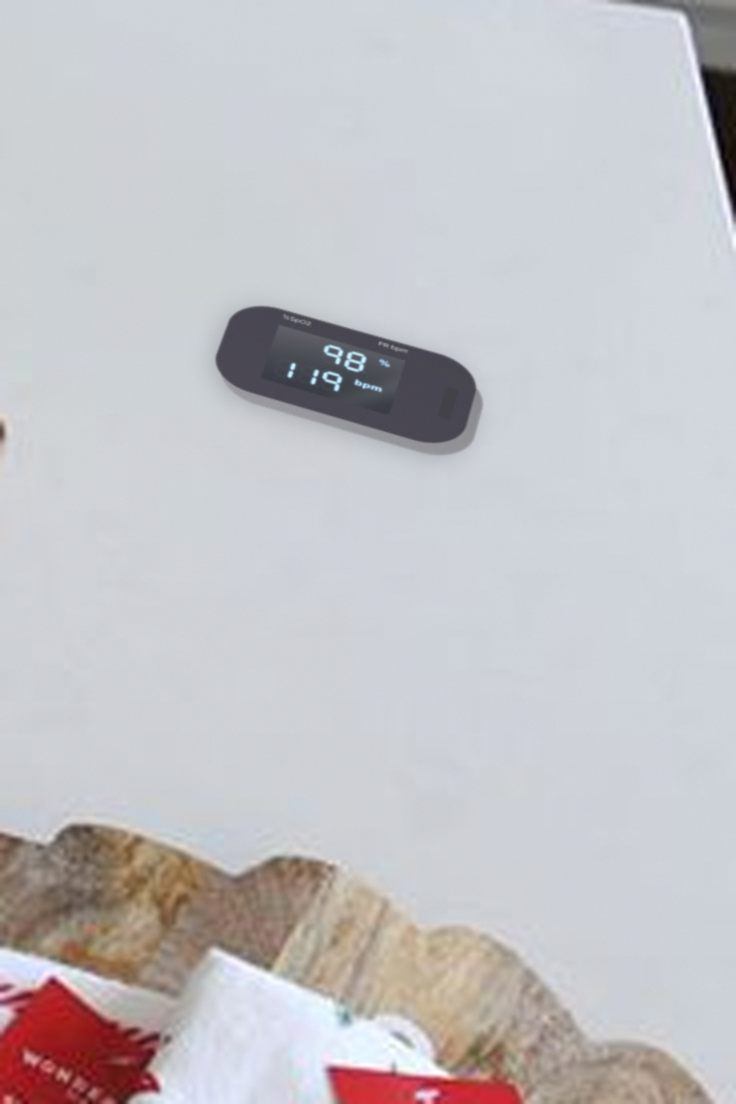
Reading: 119 bpm
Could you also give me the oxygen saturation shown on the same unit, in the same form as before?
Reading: 98 %
